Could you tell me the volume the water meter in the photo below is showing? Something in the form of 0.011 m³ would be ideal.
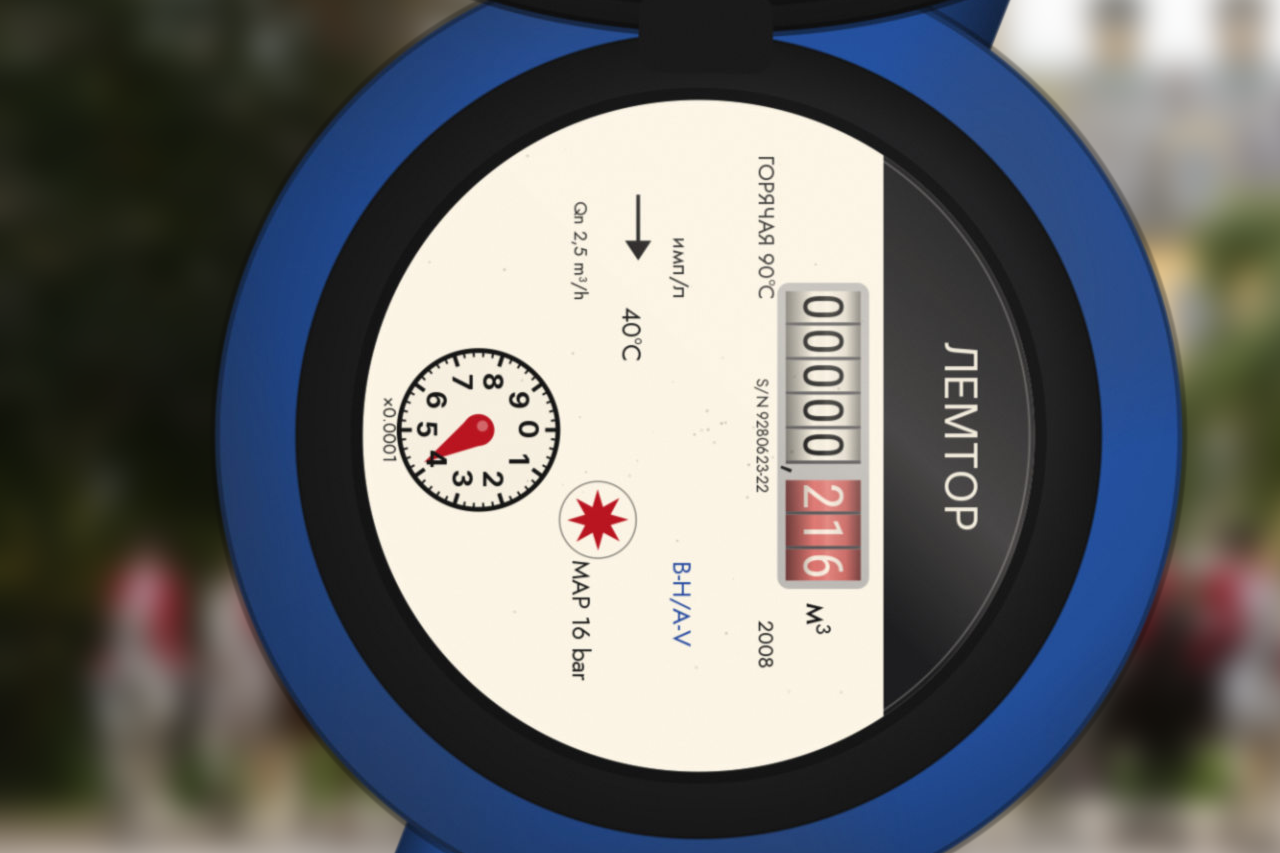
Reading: 0.2164 m³
